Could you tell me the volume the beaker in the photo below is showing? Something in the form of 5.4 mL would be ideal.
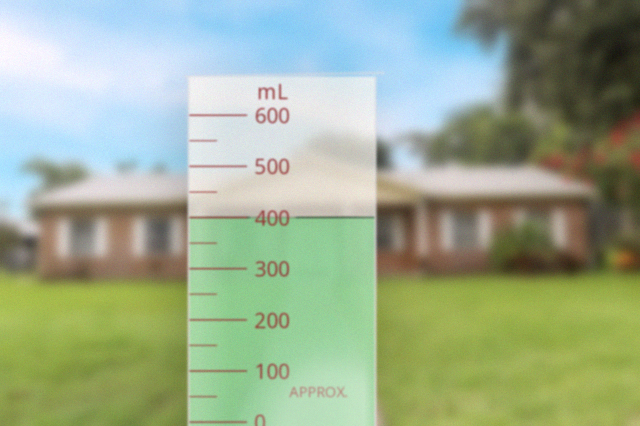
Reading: 400 mL
